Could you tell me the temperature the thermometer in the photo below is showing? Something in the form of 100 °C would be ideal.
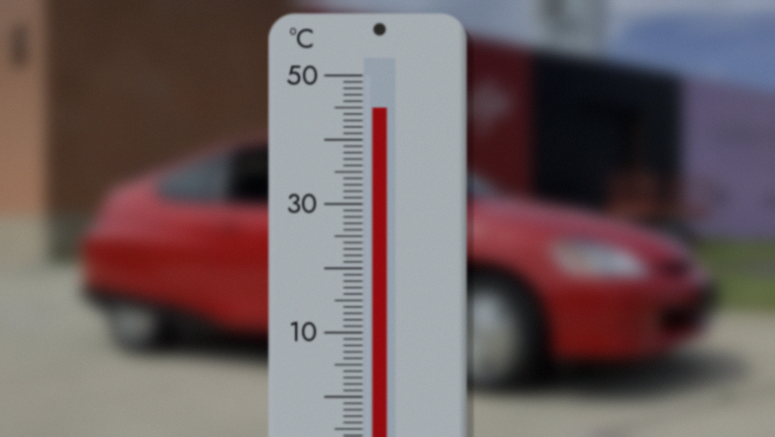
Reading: 45 °C
